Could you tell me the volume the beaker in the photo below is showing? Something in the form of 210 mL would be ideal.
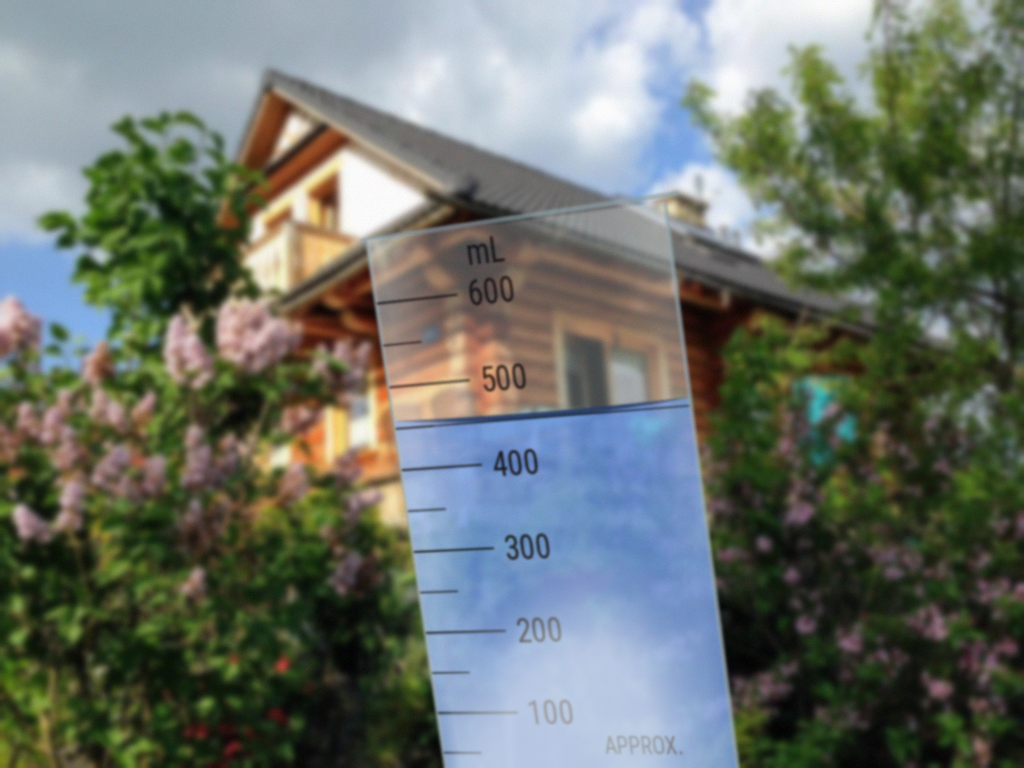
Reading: 450 mL
